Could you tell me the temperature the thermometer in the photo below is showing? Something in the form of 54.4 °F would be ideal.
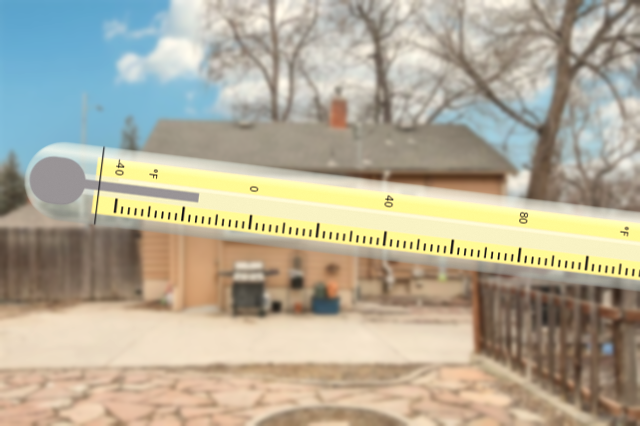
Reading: -16 °F
